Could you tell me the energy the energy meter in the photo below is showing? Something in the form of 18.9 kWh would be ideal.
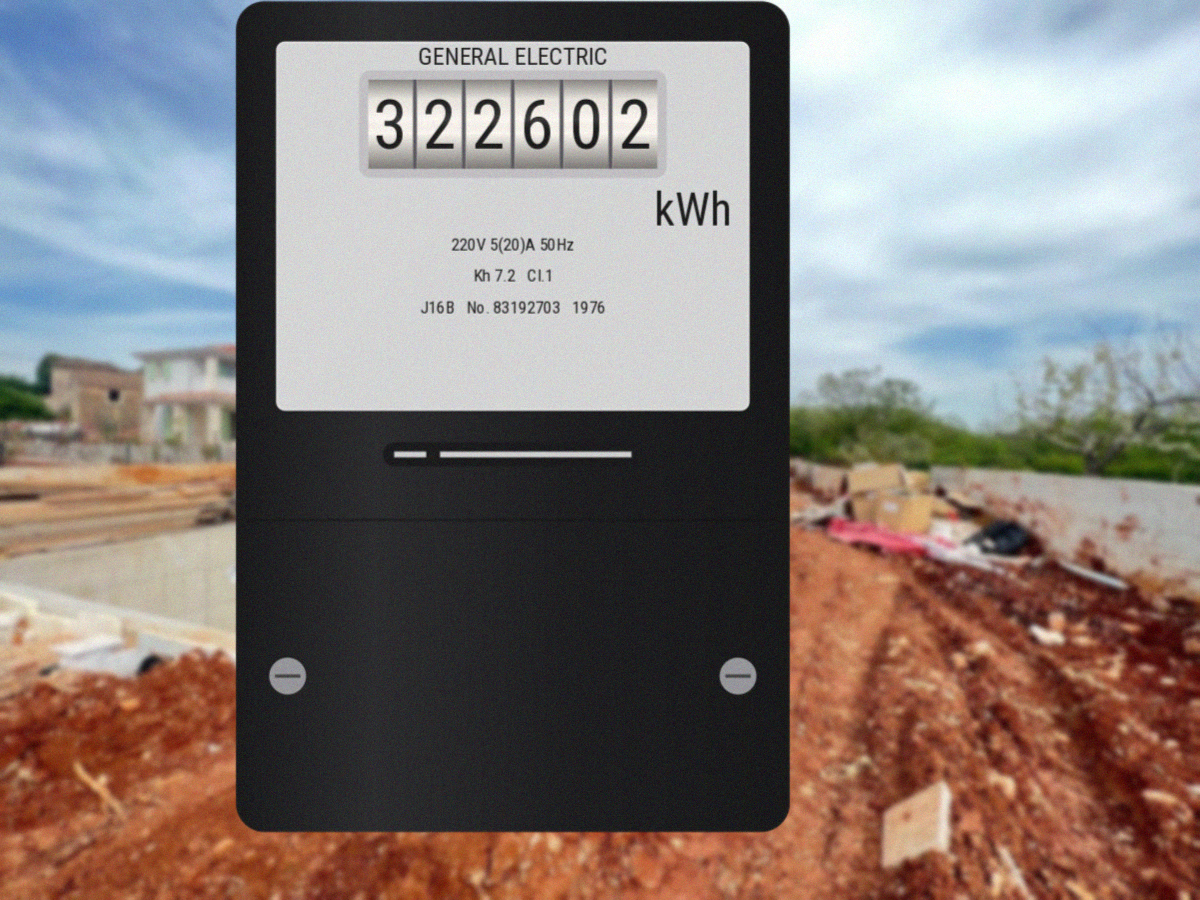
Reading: 322602 kWh
